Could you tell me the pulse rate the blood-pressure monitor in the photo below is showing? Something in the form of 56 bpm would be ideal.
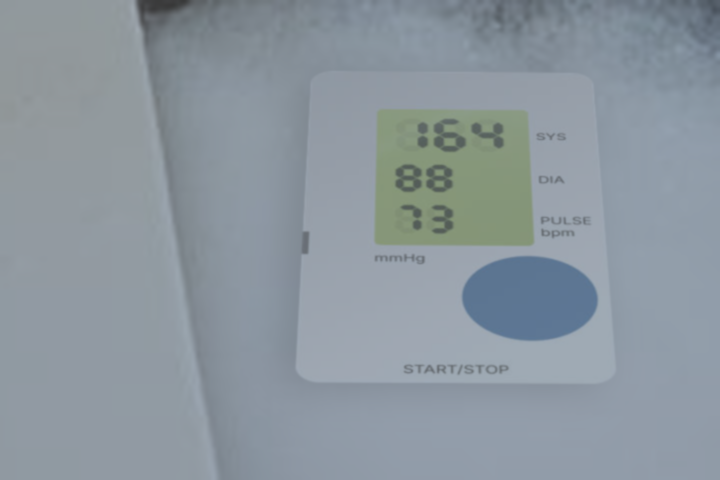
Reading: 73 bpm
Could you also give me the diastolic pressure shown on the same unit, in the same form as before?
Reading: 88 mmHg
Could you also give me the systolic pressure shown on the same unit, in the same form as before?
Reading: 164 mmHg
